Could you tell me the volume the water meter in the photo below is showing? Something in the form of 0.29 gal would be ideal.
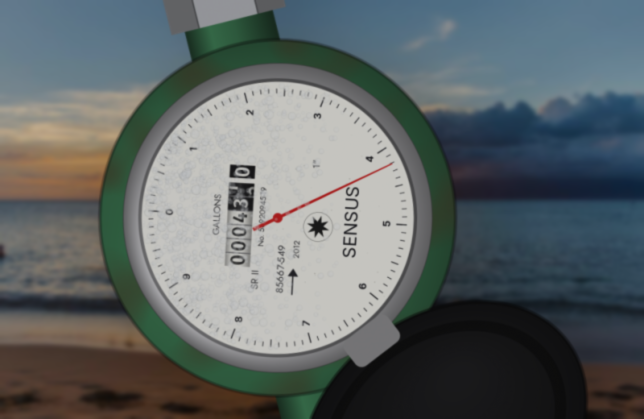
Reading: 4314.2 gal
